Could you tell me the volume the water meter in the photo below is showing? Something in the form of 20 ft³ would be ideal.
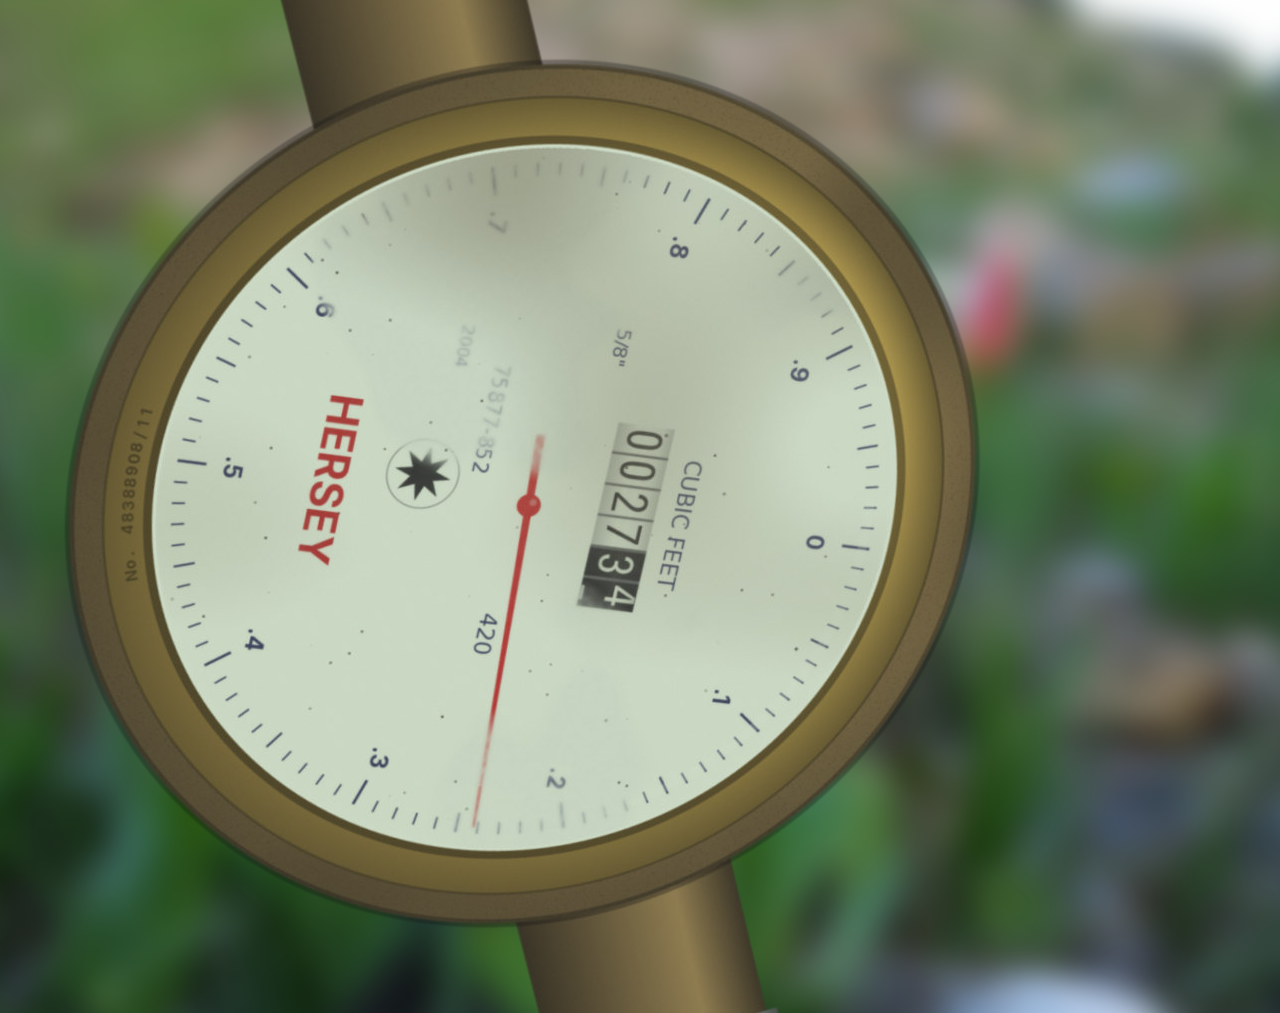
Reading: 2734.24 ft³
